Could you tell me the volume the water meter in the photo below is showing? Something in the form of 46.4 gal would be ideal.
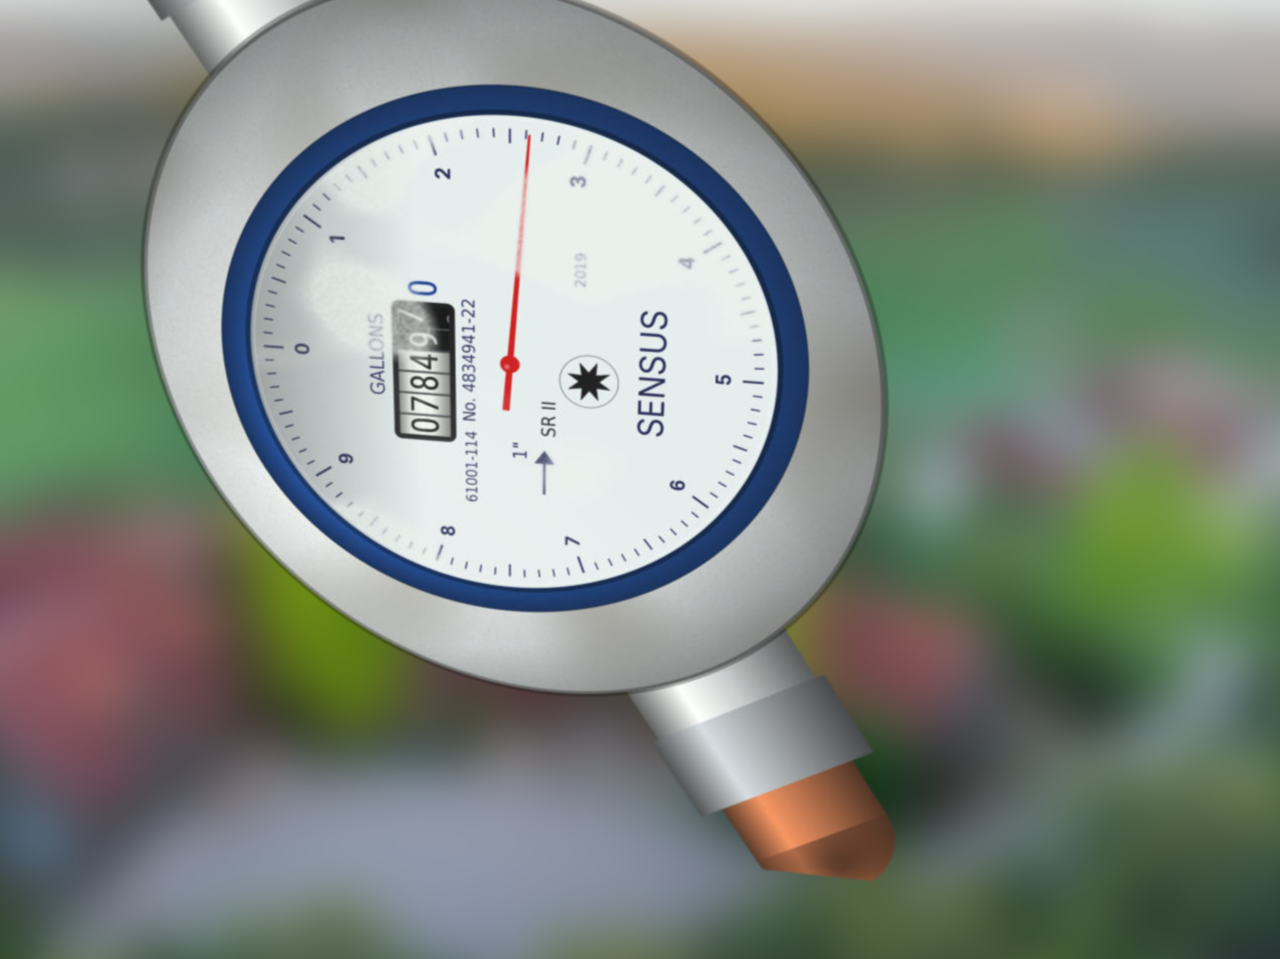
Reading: 784972.6 gal
